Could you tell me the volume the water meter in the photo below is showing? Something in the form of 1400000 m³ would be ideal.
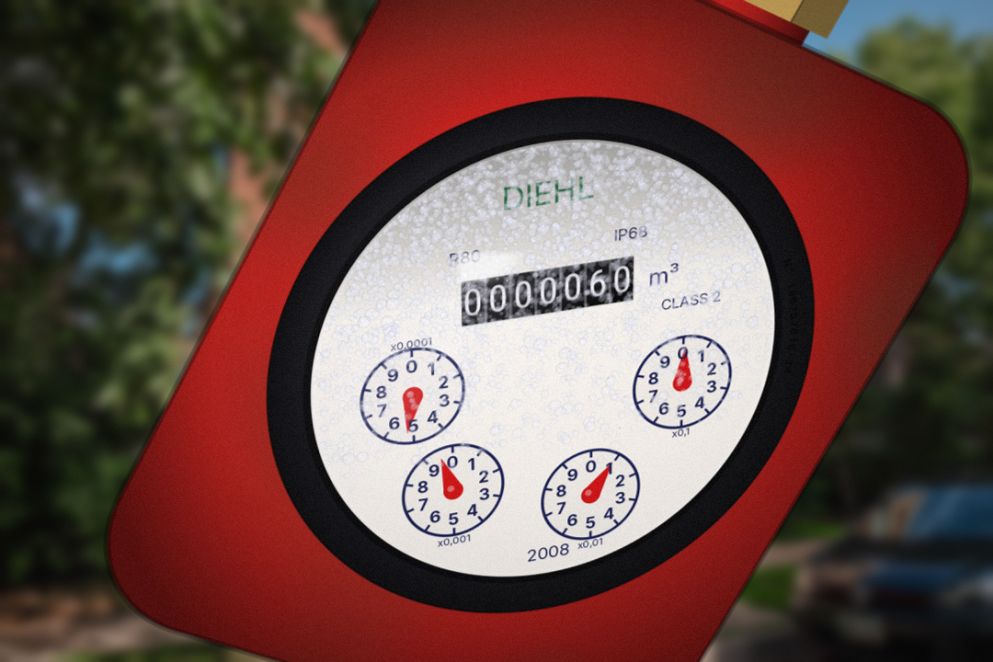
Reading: 60.0095 m³
